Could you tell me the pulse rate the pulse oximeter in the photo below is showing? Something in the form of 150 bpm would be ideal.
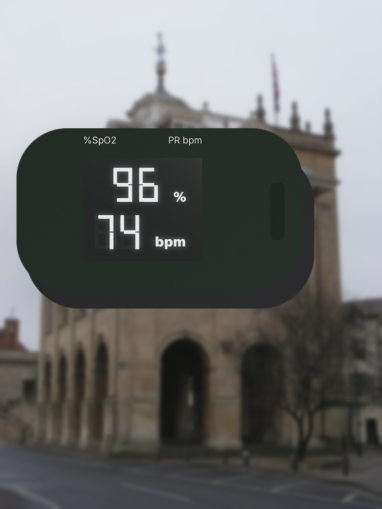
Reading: 74 bpm
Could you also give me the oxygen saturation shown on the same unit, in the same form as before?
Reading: 96 %
